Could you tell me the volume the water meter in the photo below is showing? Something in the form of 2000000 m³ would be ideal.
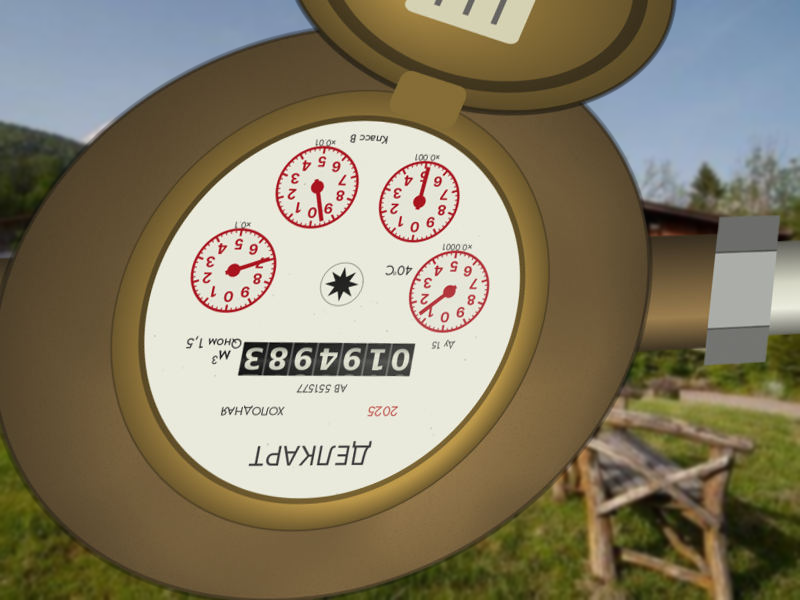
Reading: 194983.6951 m³
